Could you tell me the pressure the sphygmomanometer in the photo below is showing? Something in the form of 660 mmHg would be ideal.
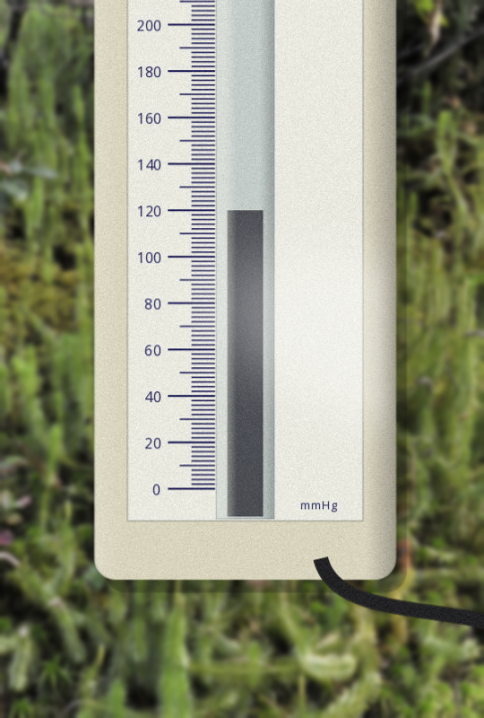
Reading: 120 mmHg
